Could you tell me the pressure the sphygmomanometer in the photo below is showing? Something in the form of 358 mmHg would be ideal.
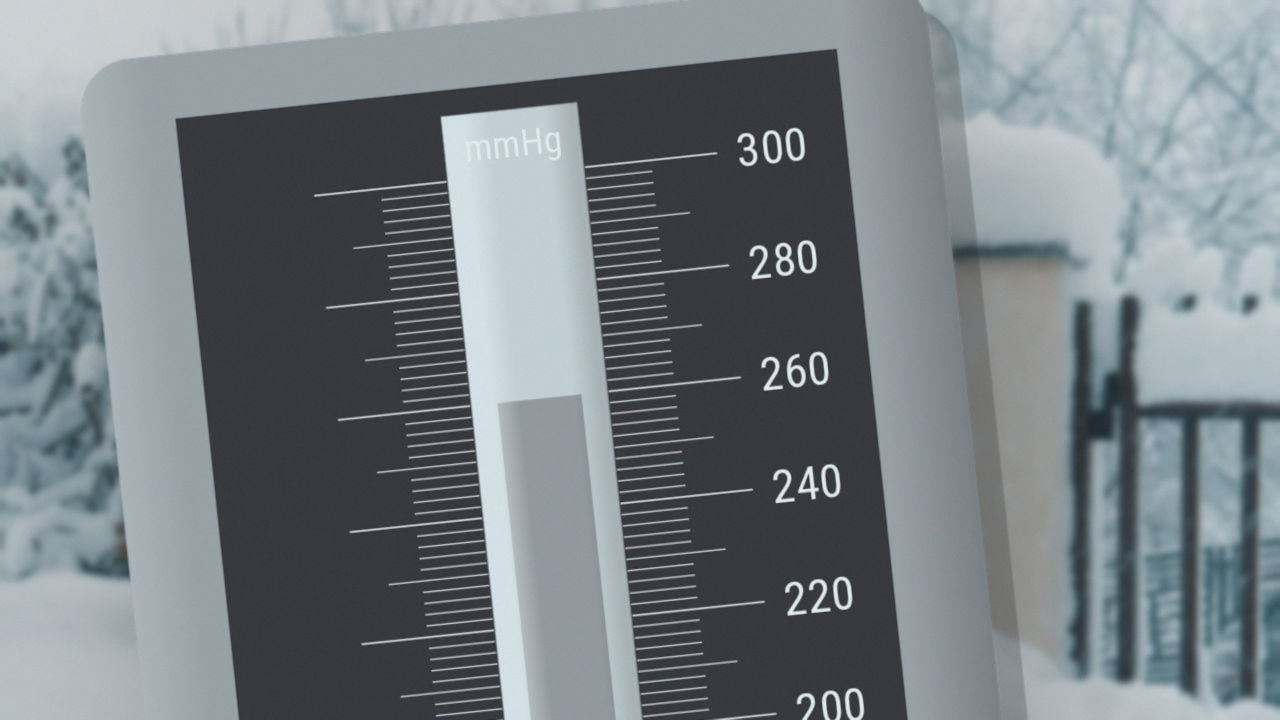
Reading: 260 mmHg
